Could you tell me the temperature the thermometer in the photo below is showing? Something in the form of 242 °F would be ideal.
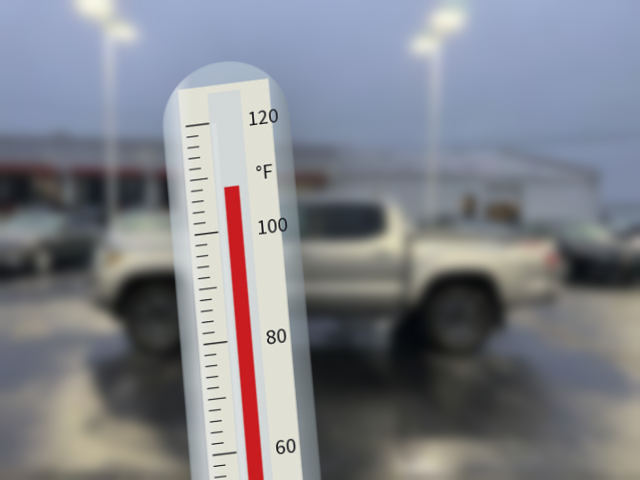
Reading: 108 °F
